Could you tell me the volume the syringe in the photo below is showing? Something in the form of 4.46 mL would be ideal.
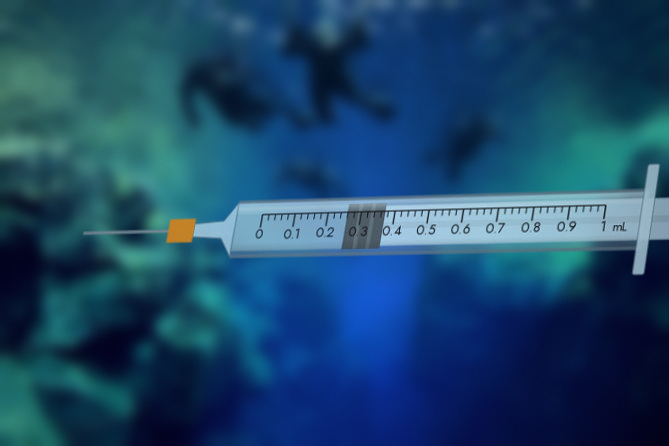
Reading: 0.26 mL
